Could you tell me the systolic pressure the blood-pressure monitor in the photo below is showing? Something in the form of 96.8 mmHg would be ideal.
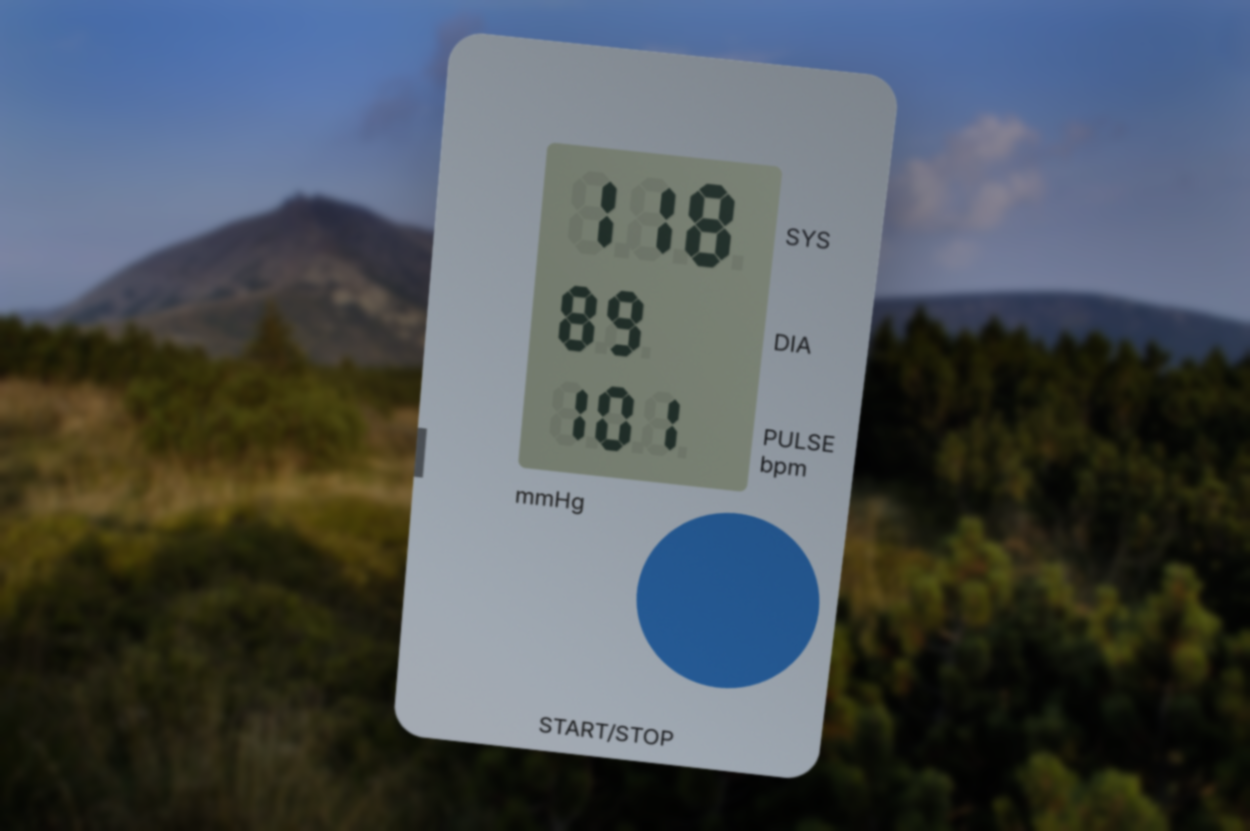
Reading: 118 mmHg
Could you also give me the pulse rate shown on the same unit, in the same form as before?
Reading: 101 bpm
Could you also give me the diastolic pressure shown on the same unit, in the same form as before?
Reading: 89 mmHg
